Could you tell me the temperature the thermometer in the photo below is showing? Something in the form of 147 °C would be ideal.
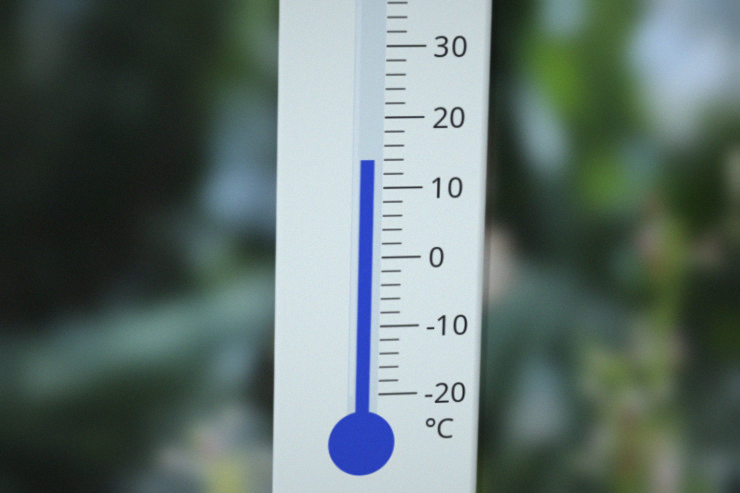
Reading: 14 °C
